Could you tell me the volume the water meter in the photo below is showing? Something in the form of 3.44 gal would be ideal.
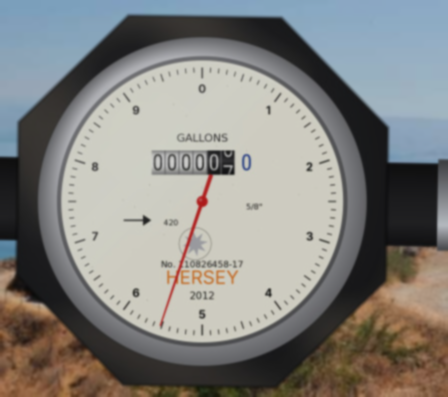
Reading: 65.5 gal
